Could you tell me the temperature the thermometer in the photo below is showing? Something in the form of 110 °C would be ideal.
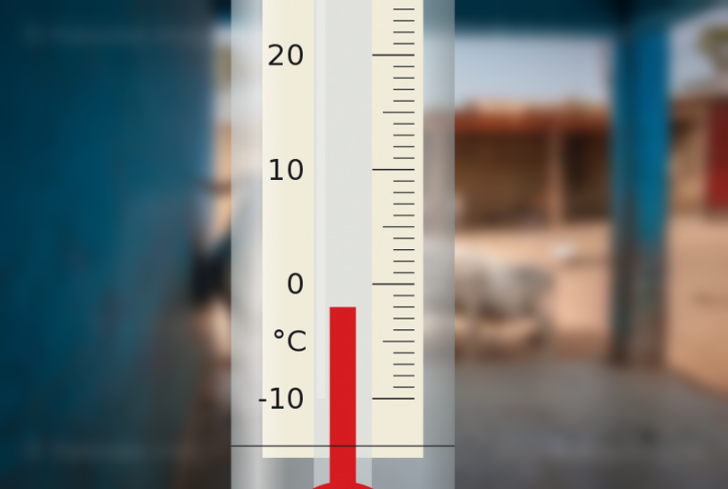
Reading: -2 °C
